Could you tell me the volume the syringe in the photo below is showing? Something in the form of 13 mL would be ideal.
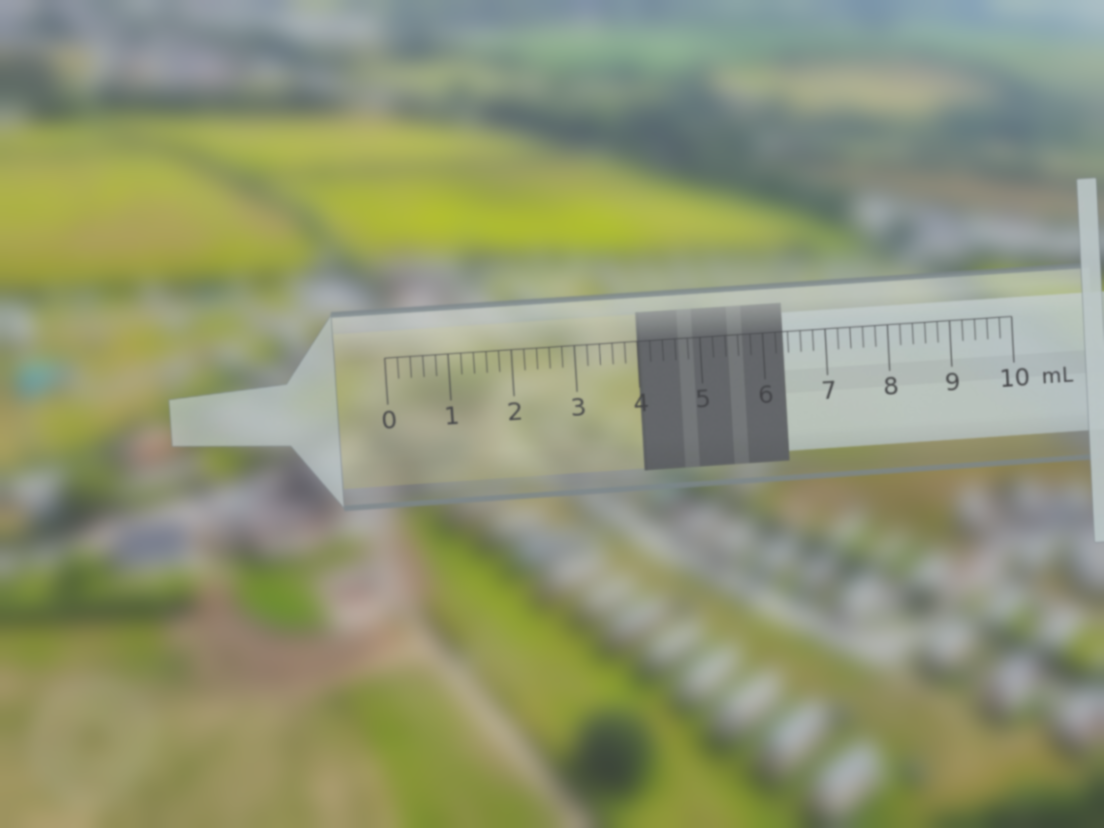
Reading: 4 mL
